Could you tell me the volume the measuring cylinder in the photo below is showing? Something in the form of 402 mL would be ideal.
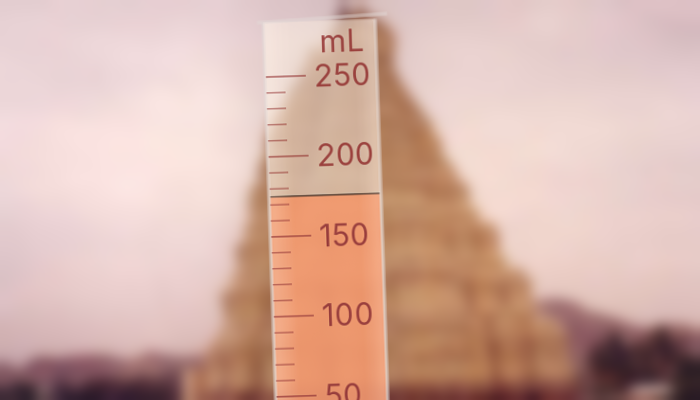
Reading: 175 mL
